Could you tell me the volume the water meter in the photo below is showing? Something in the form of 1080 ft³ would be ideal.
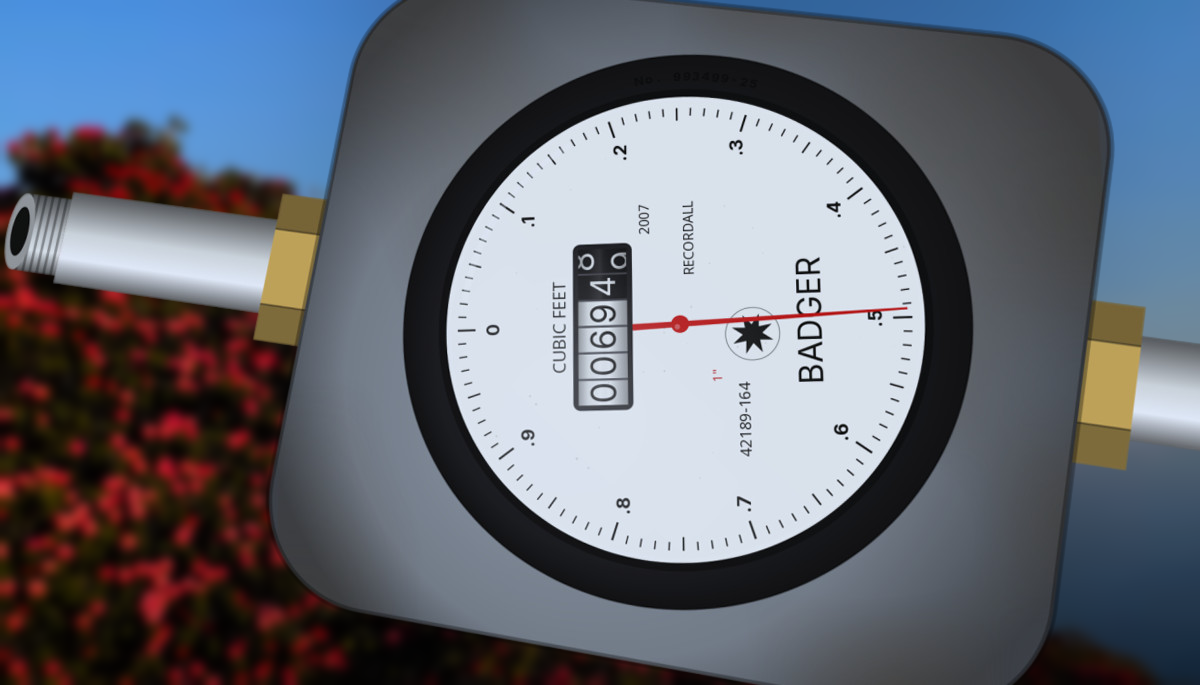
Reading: 6948.49 ft³
